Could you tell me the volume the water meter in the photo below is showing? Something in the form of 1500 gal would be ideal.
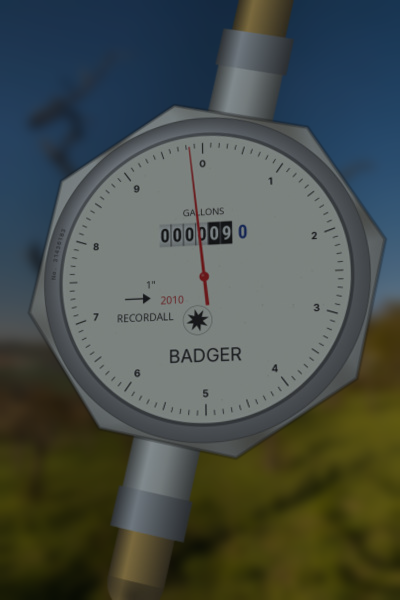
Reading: 89.8 gal
